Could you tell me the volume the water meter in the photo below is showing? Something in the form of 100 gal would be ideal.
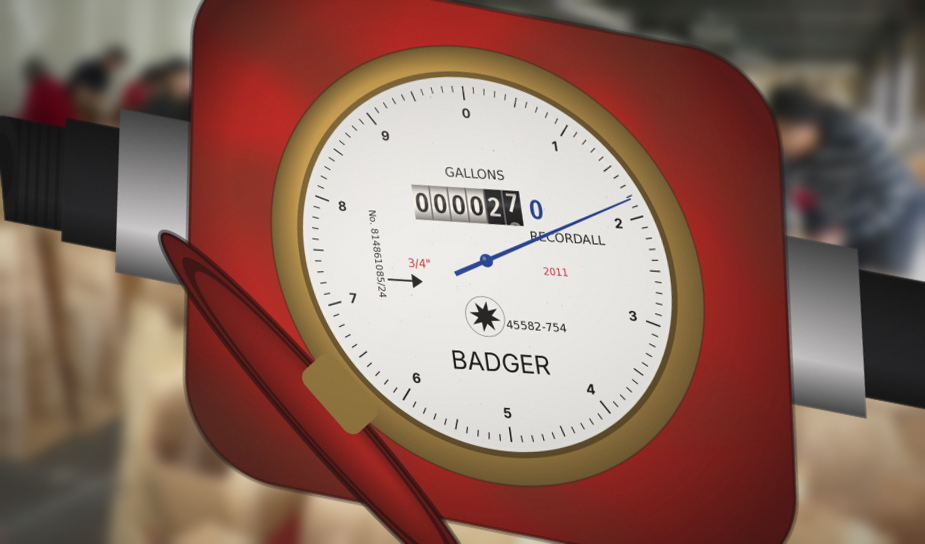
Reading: 271.8 gal
